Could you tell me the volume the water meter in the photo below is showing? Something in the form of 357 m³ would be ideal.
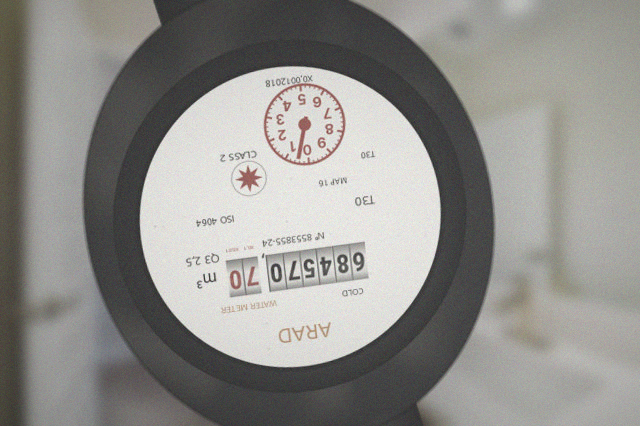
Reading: 684570.700 m³
